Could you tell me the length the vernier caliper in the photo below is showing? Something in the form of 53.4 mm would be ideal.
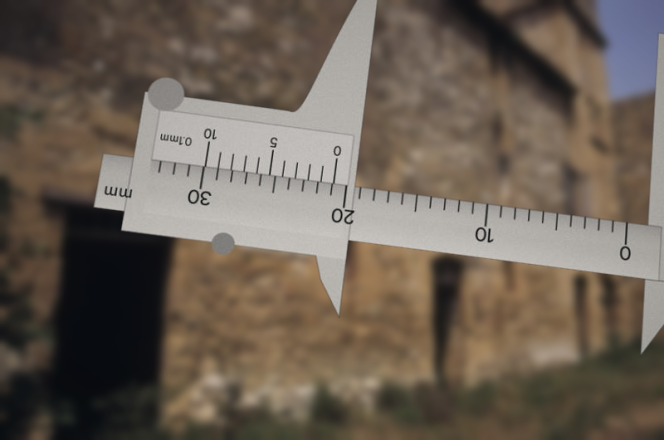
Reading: 20.9 mm
